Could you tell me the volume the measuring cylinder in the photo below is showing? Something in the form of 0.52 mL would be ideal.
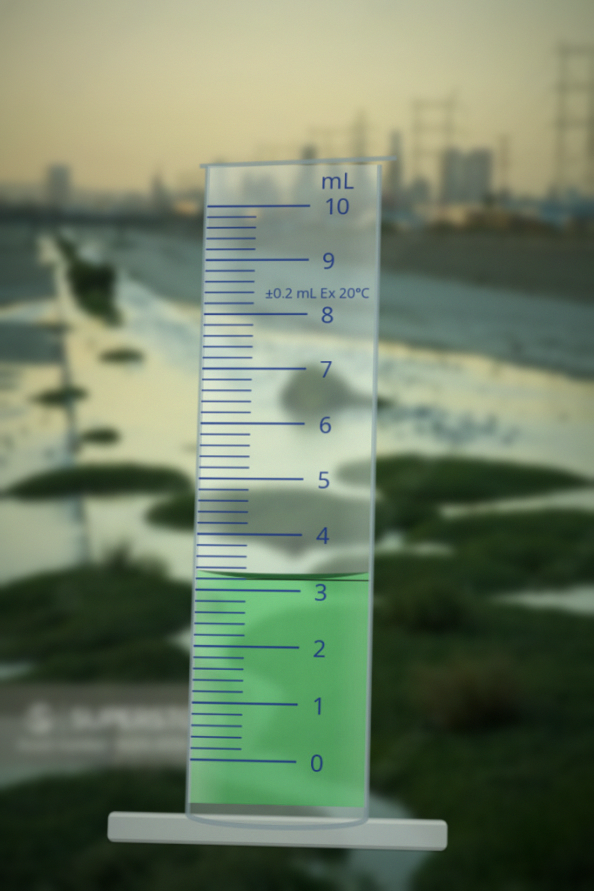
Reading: 3.2 mL
